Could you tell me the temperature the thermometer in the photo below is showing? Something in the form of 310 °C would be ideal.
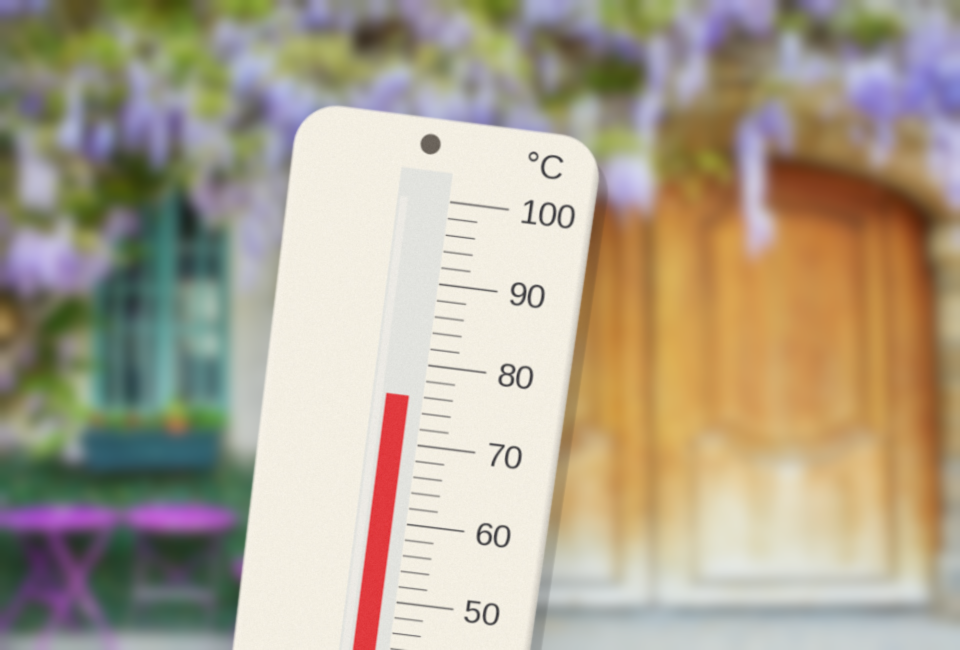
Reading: 76 °C
